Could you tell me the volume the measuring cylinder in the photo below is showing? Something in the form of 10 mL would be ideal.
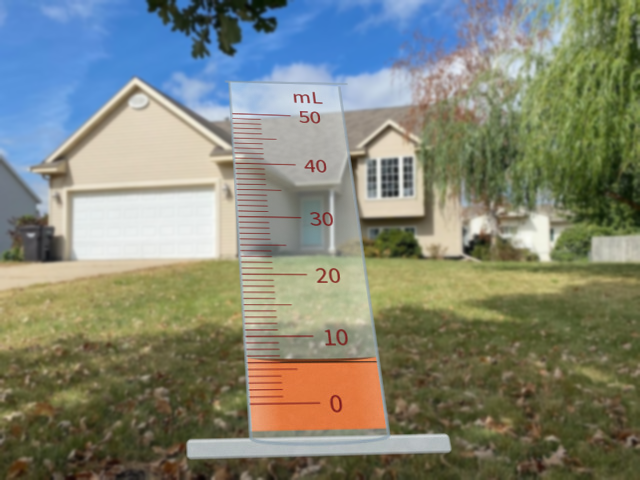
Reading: 6 mL
